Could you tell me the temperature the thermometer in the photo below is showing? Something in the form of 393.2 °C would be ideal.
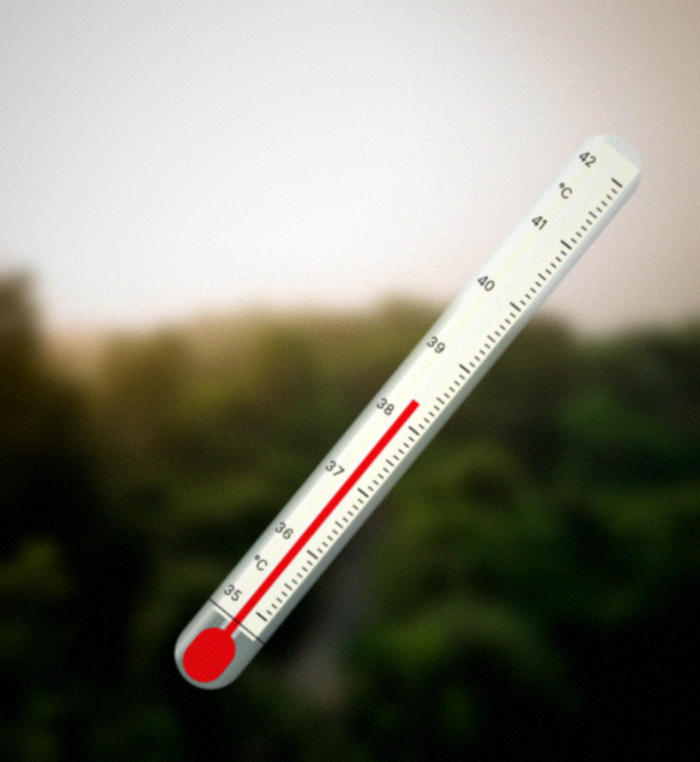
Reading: 38.3 °C
